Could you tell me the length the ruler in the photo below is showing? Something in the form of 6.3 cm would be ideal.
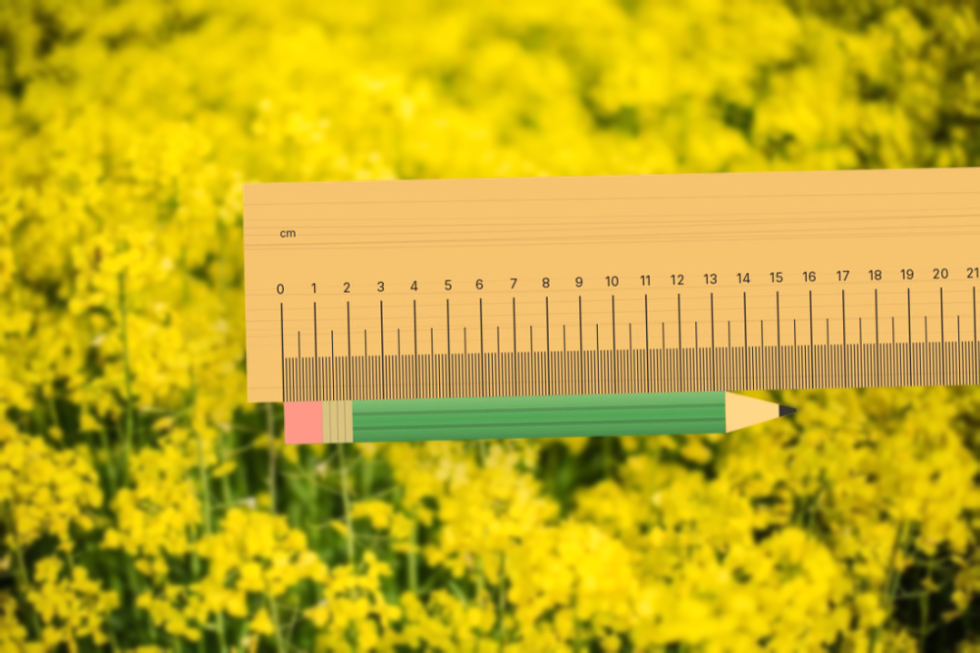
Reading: 15.5 cm
